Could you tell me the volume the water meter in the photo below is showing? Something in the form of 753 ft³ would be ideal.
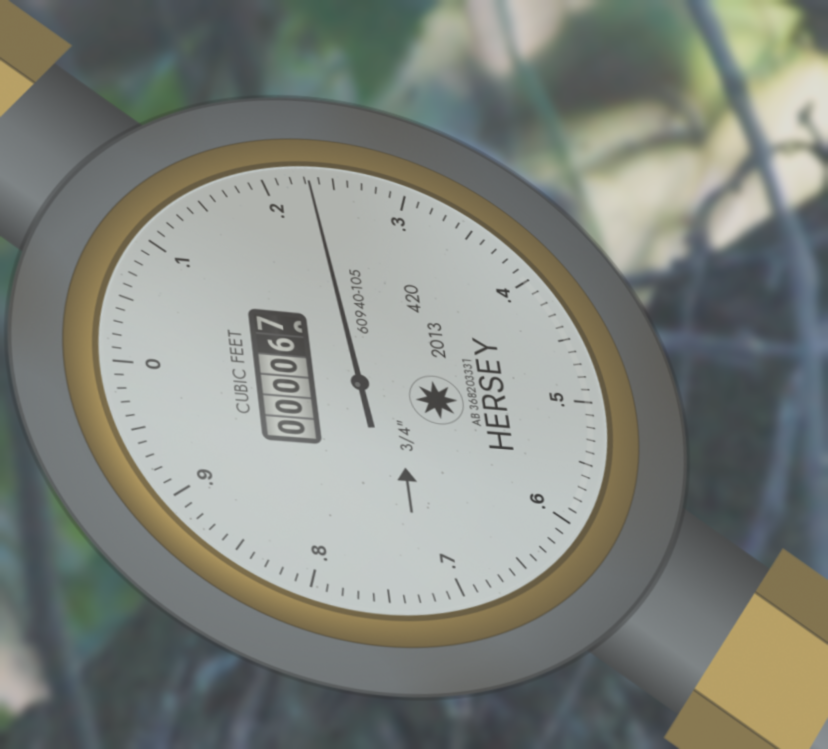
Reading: 67.23 ft³
